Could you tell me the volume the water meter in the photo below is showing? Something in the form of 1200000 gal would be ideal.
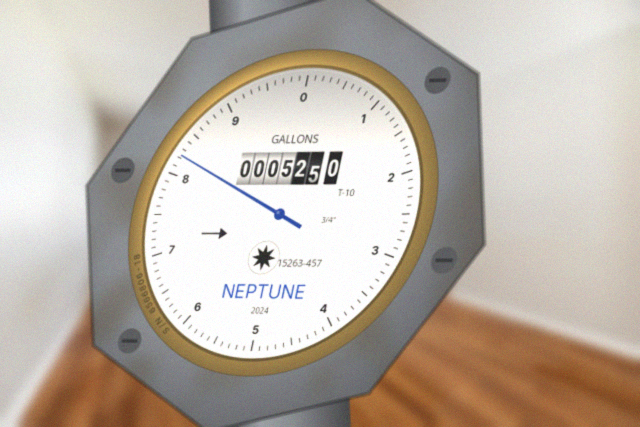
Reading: 5248.2 gal
